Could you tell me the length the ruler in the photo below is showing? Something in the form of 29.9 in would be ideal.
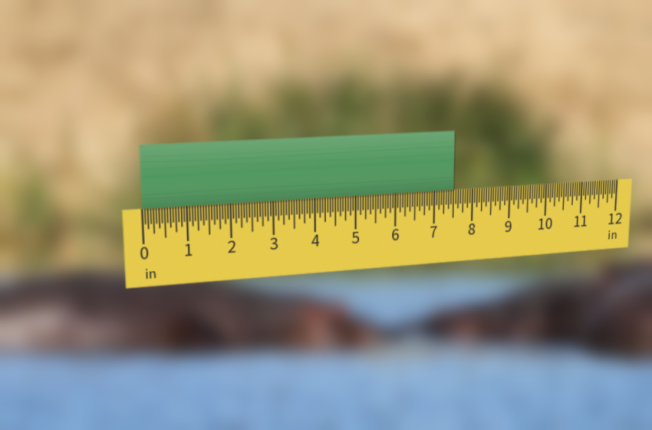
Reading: 7.5 in
